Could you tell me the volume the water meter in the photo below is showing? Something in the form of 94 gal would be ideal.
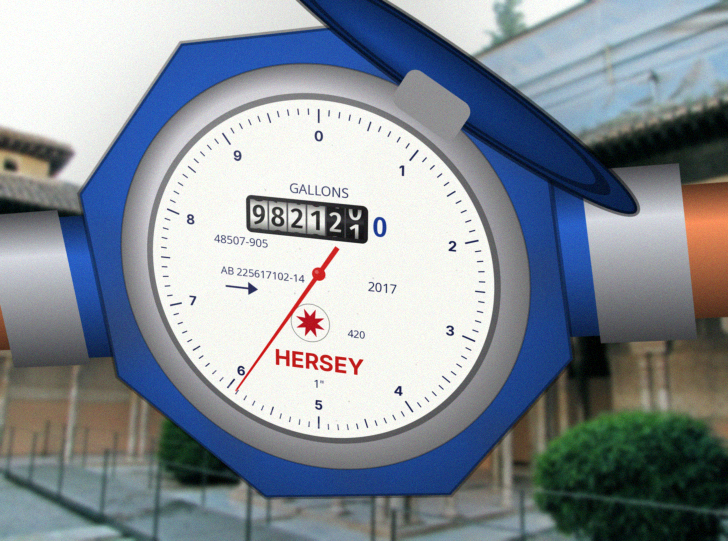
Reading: 9821205.9 gal
